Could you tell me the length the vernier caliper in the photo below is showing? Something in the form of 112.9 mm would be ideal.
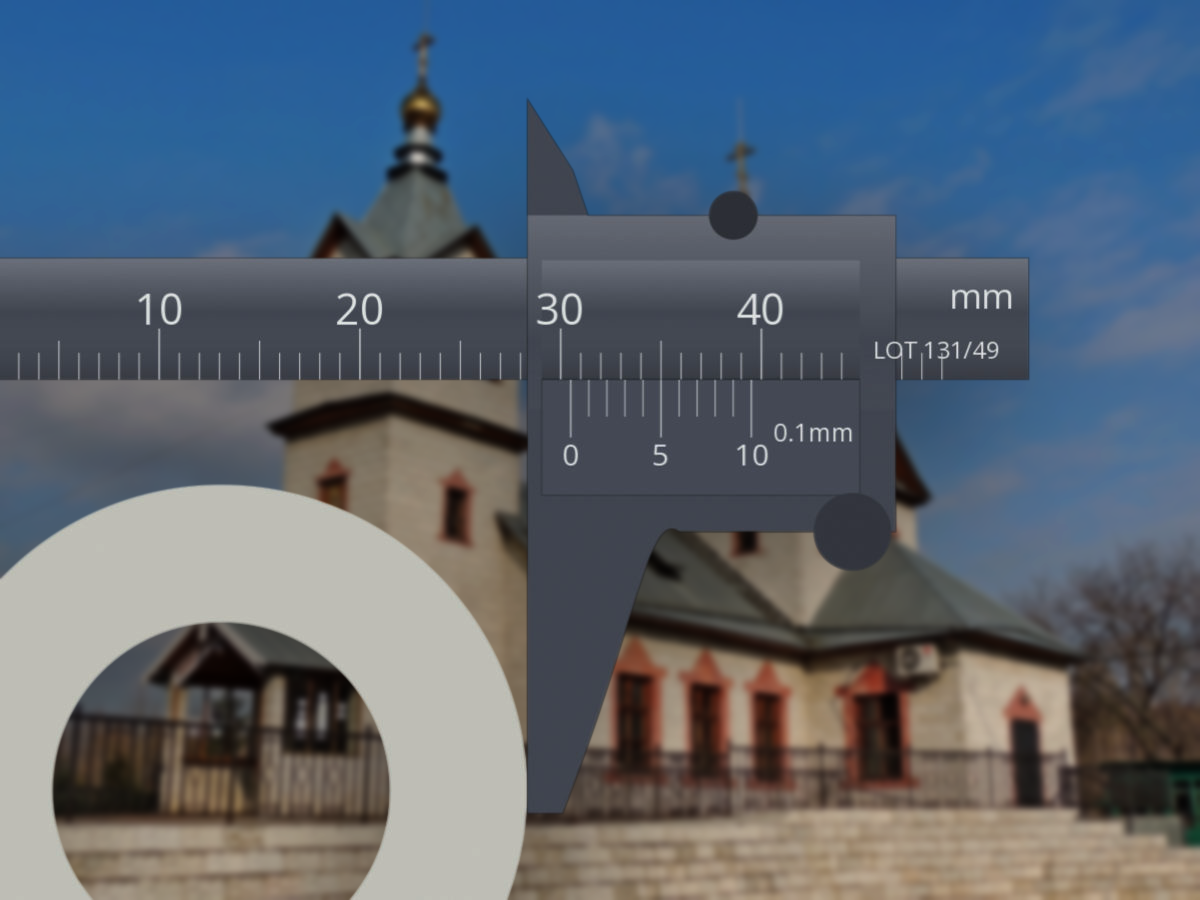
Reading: 30.5 mm
